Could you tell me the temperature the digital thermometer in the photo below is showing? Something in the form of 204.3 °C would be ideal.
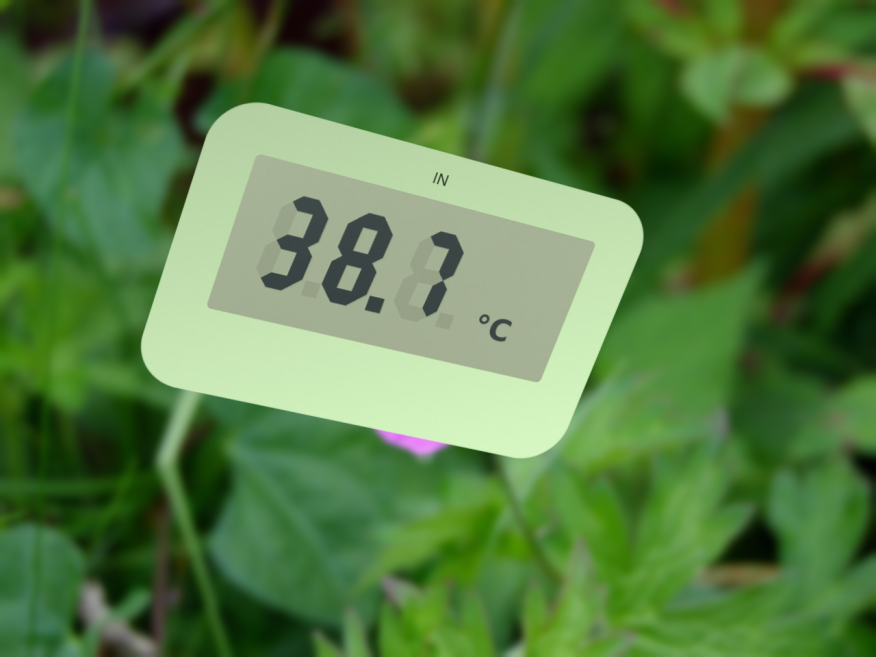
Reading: 38.7 °C
